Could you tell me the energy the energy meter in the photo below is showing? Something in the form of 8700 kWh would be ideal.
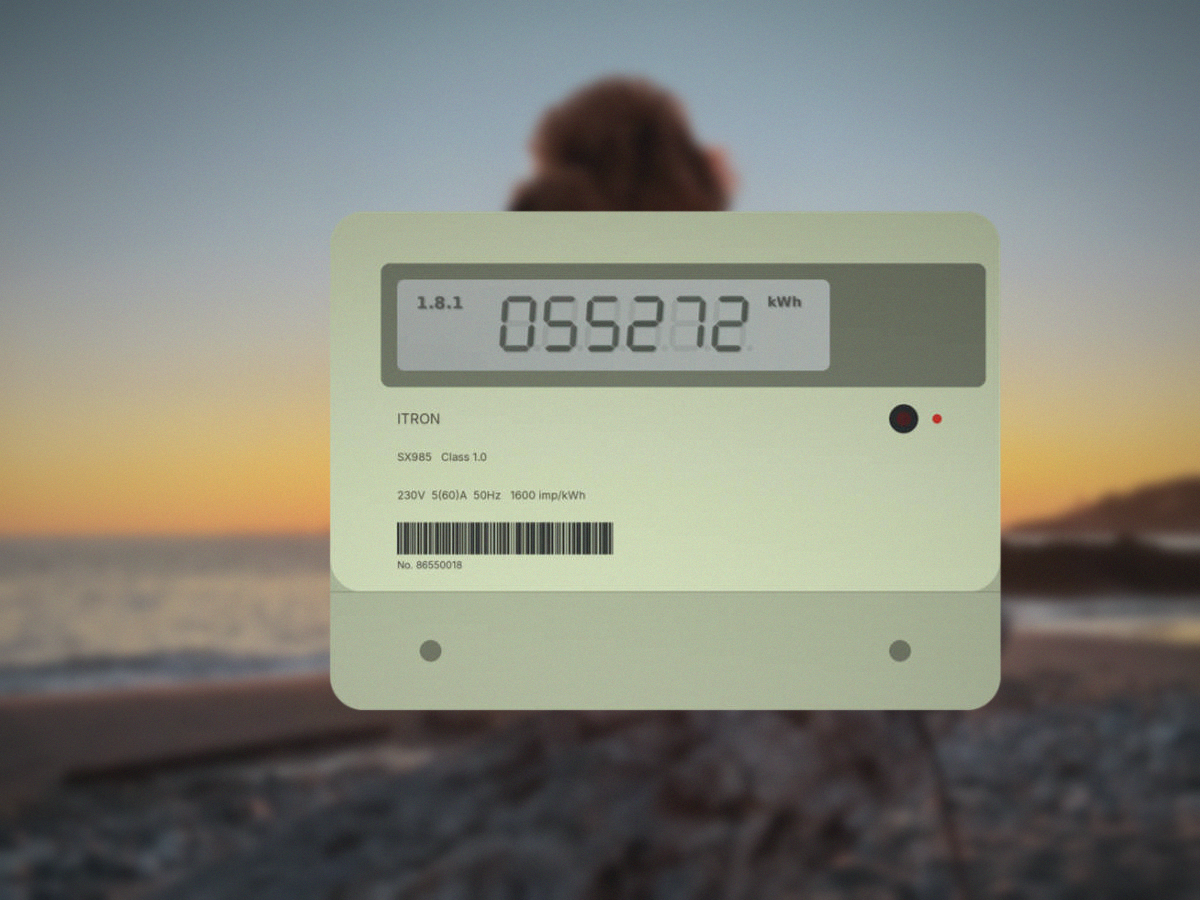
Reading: 55272 kWh
